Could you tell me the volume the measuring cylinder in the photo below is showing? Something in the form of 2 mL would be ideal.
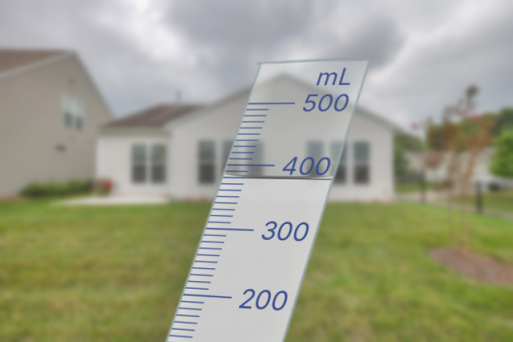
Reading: 380 mL
